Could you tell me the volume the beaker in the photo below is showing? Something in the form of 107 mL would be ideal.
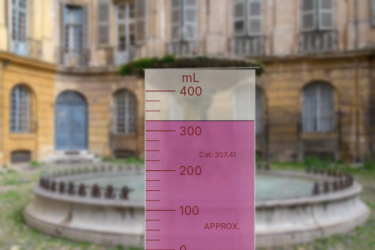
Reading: 325 mL
